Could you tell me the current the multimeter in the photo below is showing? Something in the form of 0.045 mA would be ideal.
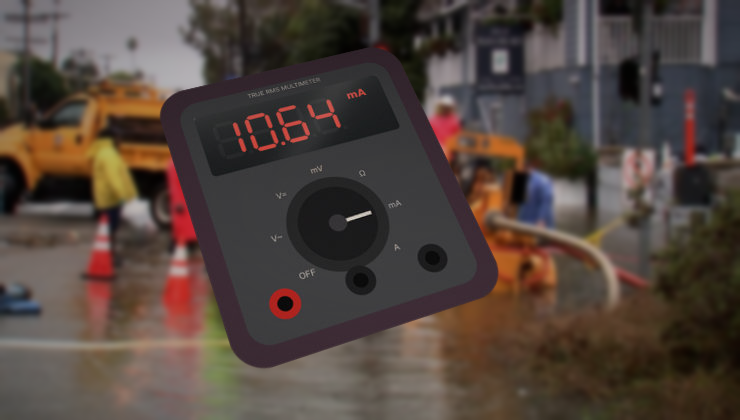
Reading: 10.64 mA
